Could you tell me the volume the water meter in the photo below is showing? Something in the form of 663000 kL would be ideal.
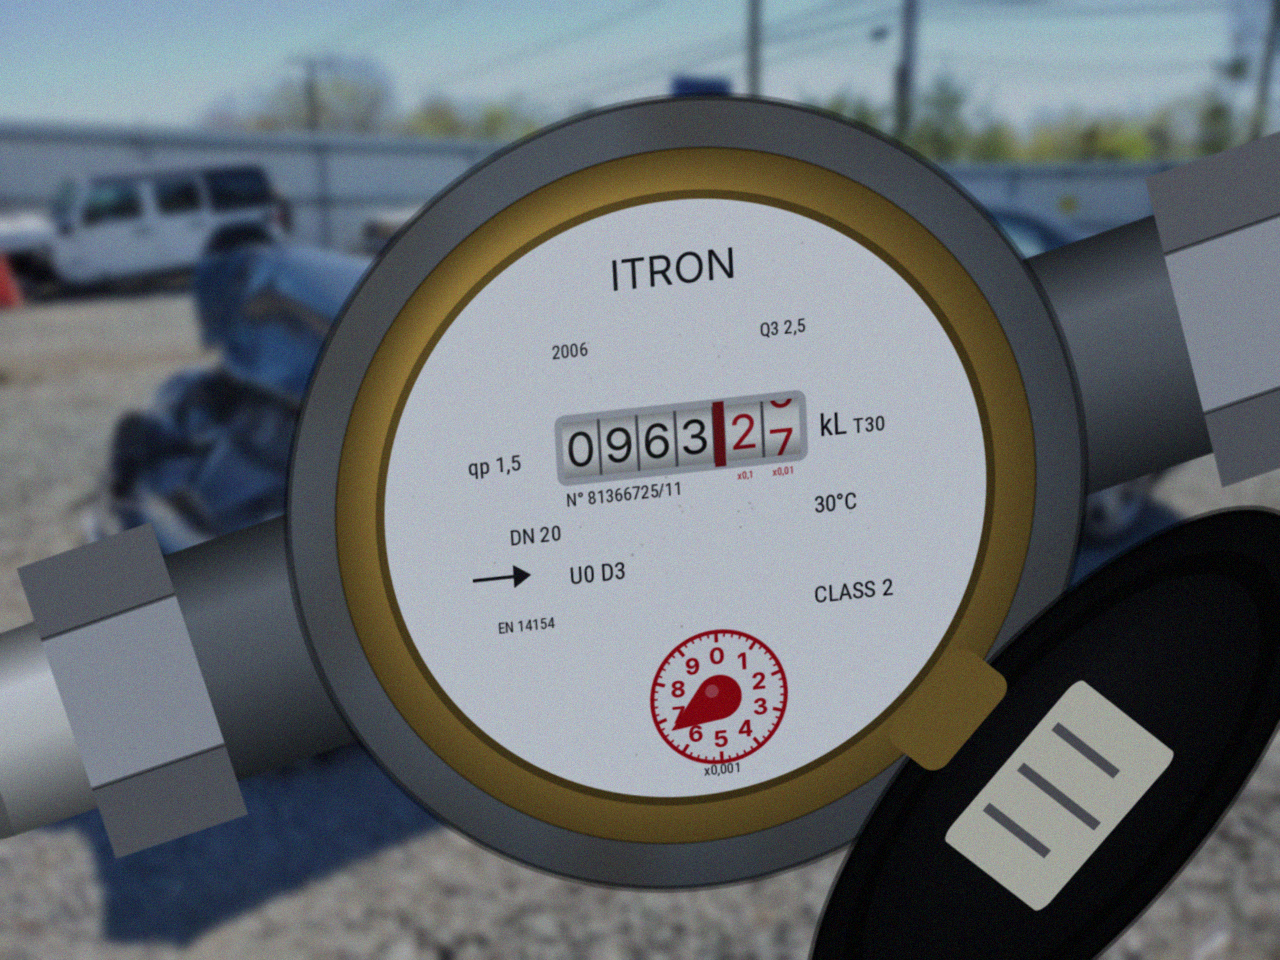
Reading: 963.266 kL
